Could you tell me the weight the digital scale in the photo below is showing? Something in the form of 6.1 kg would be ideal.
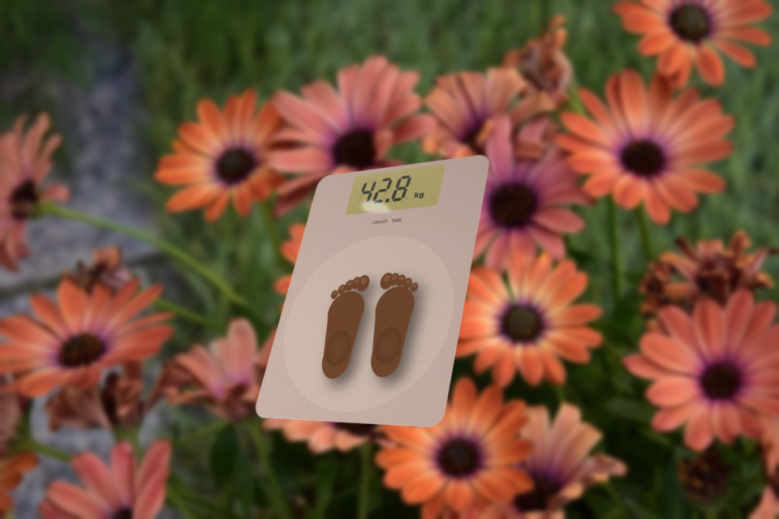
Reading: 42.8 kg
